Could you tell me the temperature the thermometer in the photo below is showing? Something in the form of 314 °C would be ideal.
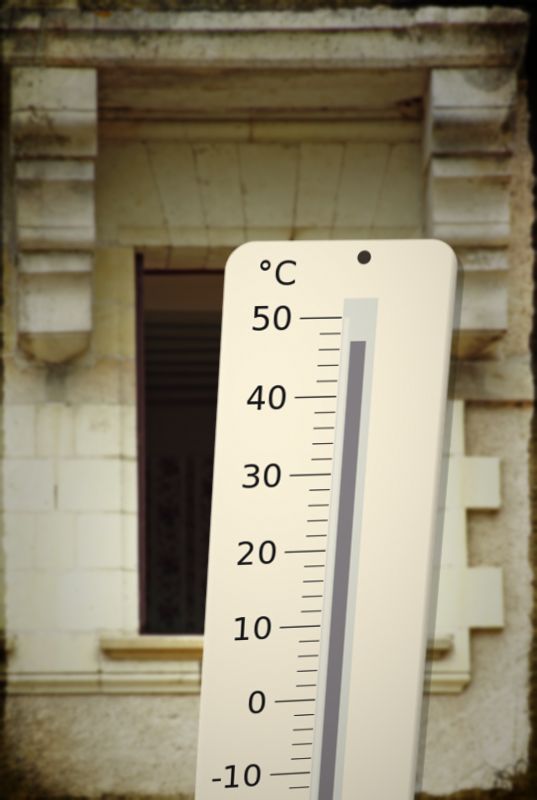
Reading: 47 °C
